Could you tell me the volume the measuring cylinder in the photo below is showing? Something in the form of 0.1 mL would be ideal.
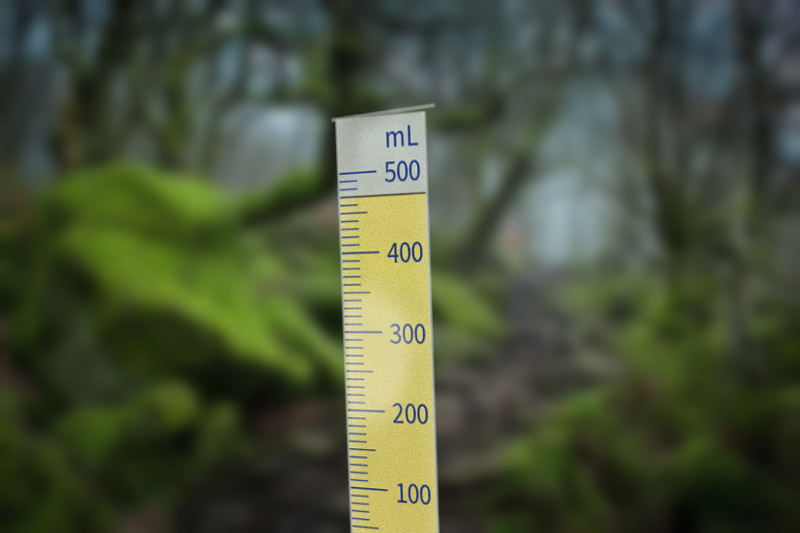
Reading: 470 mL
